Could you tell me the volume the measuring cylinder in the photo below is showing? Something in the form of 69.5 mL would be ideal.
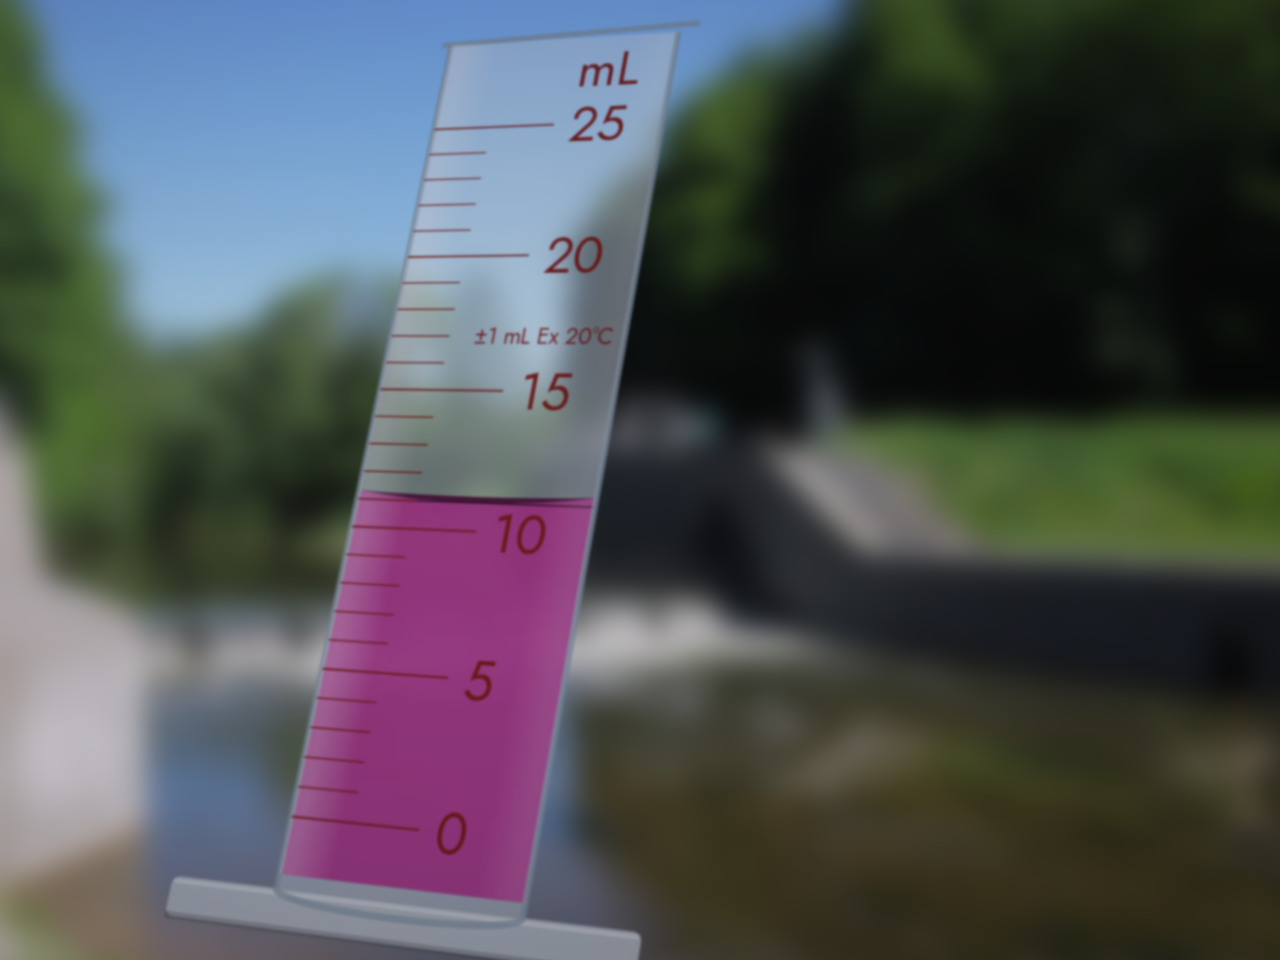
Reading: 11 mL
